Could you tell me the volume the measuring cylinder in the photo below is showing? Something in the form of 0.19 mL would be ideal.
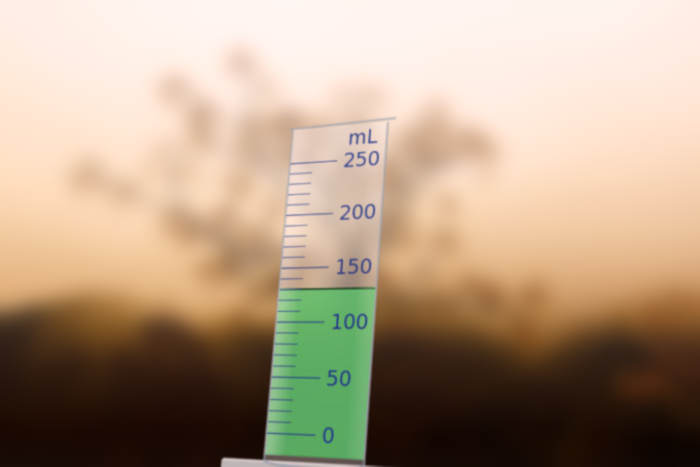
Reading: 130 mL
